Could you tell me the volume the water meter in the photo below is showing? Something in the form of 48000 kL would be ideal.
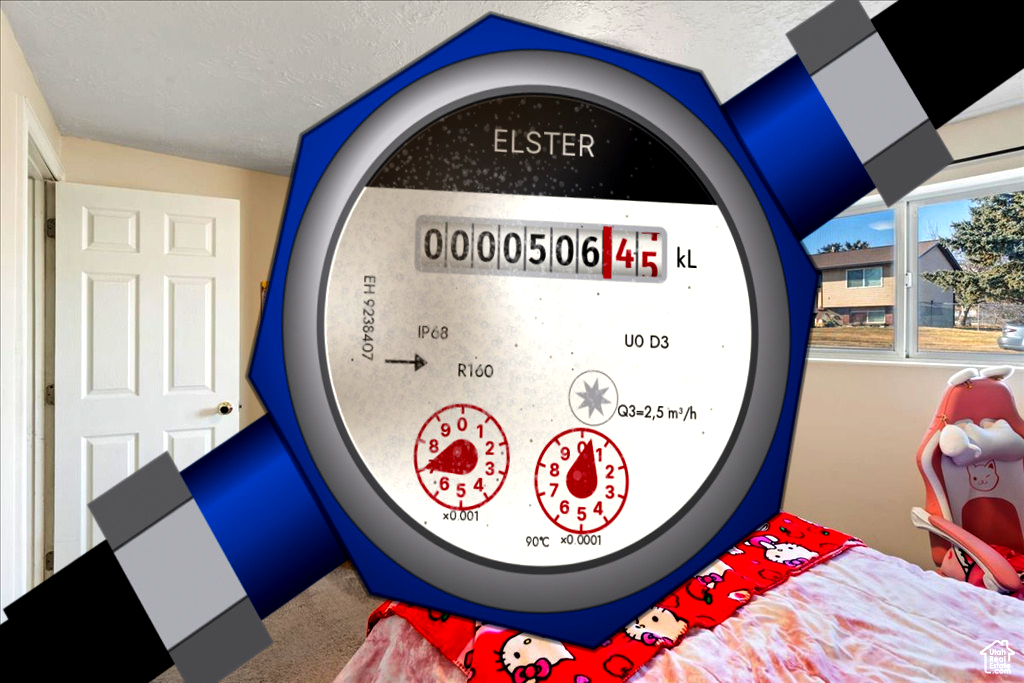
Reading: 506.4470 kL
